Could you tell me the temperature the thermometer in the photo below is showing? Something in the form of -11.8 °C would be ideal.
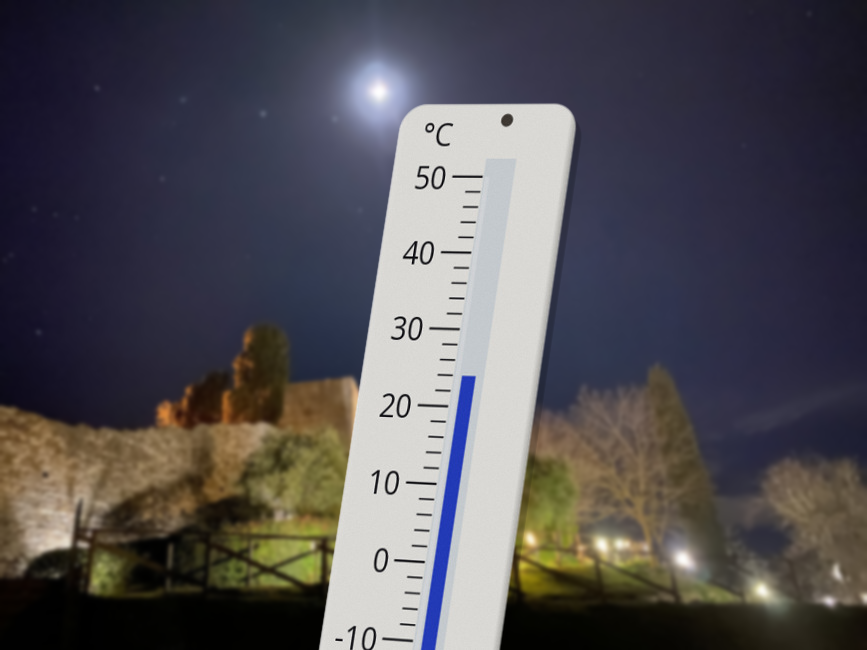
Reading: 24 °C
